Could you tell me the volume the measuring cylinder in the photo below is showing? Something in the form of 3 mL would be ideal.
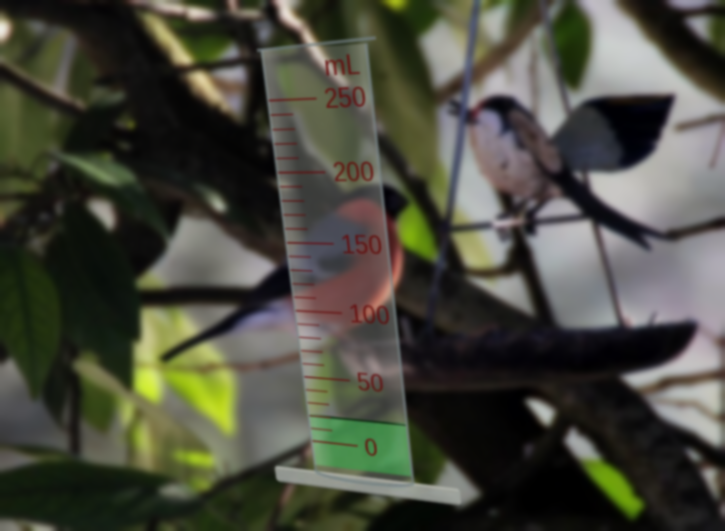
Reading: 20 mL
